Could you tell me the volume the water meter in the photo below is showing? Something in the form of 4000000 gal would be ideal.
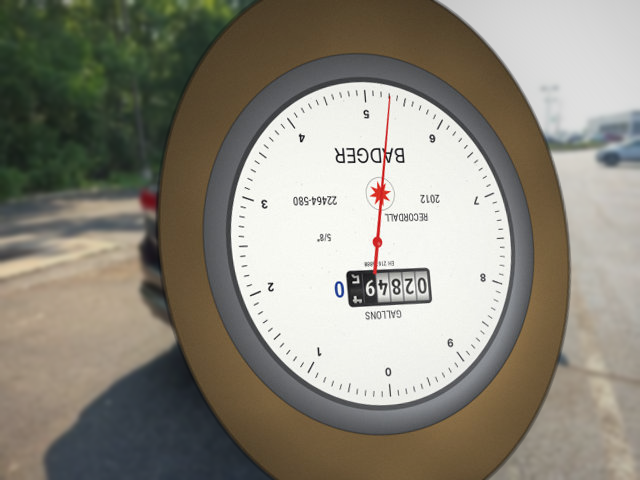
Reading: 284945.3 gal
